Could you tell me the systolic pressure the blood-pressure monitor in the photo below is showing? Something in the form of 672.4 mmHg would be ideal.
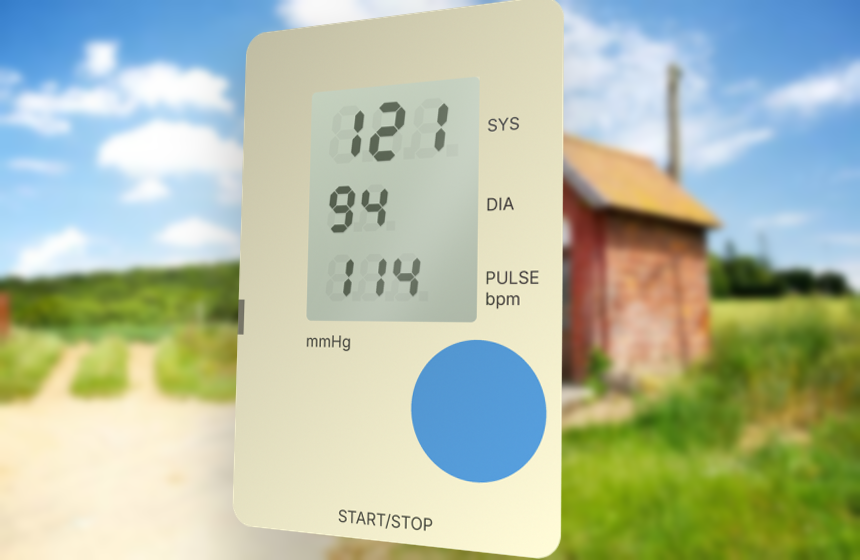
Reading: 121 mmHg
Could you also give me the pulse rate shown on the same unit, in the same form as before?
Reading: 114 bpm
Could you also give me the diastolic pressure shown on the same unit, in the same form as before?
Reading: 94 mmHg
